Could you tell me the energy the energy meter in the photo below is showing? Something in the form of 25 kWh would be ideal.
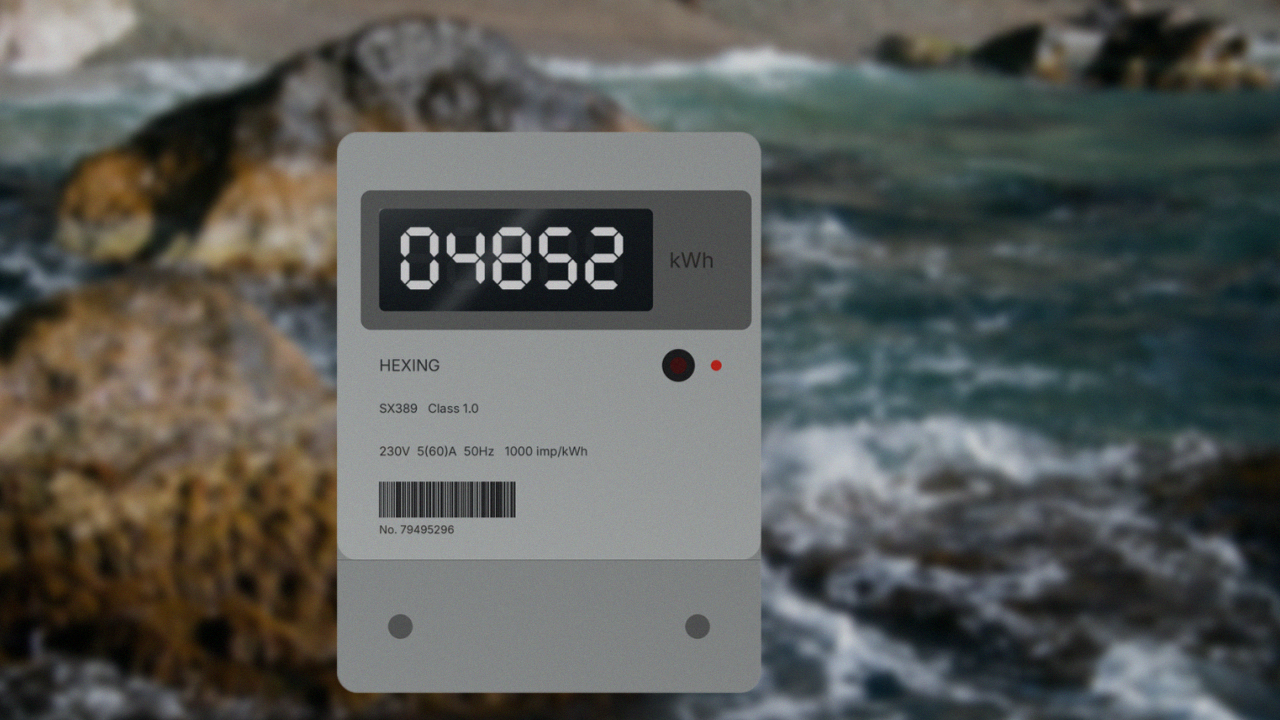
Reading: 4852 kWh
